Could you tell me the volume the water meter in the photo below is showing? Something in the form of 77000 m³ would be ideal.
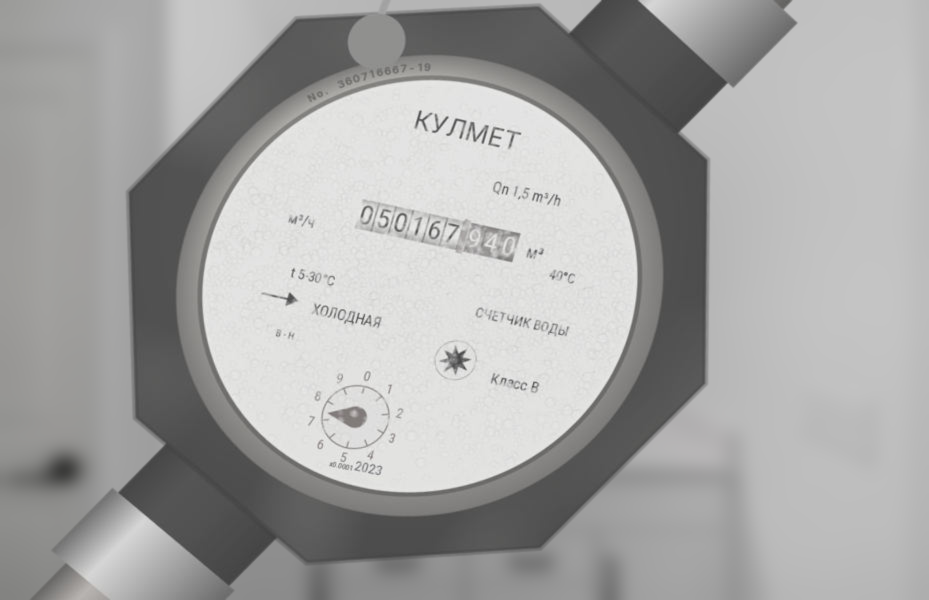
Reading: 50167.9407 m³
